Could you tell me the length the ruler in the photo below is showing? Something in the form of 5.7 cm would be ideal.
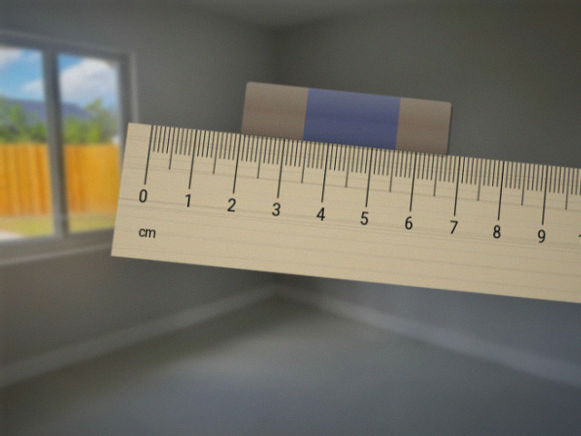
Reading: 4.7 cm
